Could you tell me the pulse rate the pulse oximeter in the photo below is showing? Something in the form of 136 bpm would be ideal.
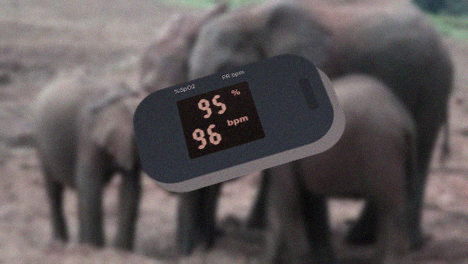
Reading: 96 bpm
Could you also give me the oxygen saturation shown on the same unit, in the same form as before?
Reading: 95 %
